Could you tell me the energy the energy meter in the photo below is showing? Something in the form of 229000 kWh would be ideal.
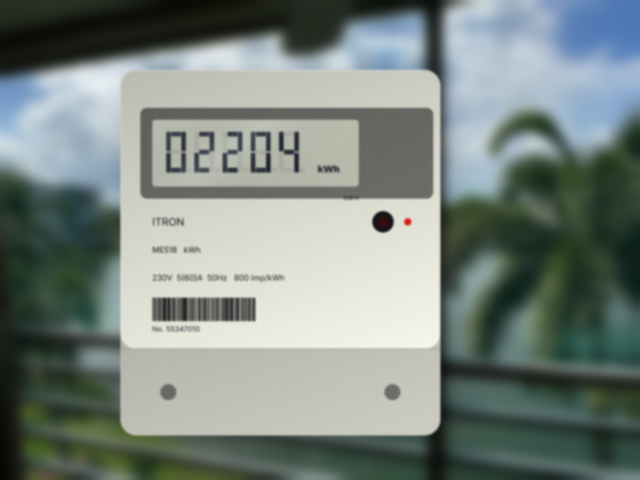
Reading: 2204 kWh
